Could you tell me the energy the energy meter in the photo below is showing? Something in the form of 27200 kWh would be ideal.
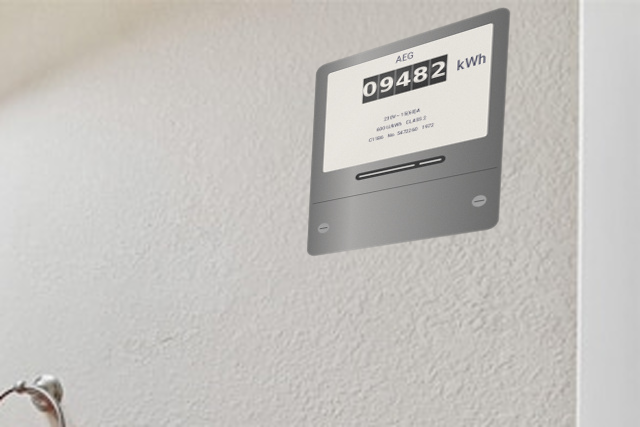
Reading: 9482 kWh
